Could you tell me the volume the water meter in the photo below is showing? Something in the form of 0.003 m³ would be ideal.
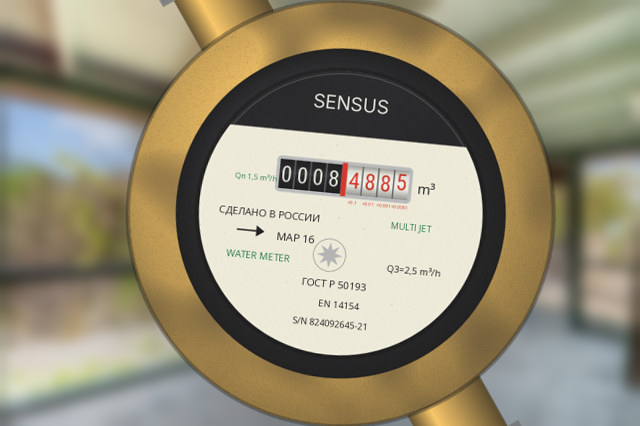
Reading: 8.4885 m³
